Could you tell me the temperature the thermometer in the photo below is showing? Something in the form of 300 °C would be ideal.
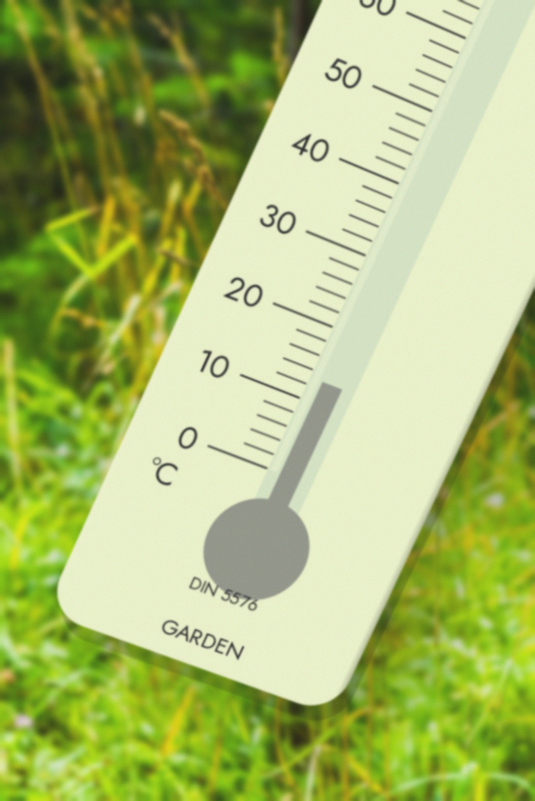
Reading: 13 °C
